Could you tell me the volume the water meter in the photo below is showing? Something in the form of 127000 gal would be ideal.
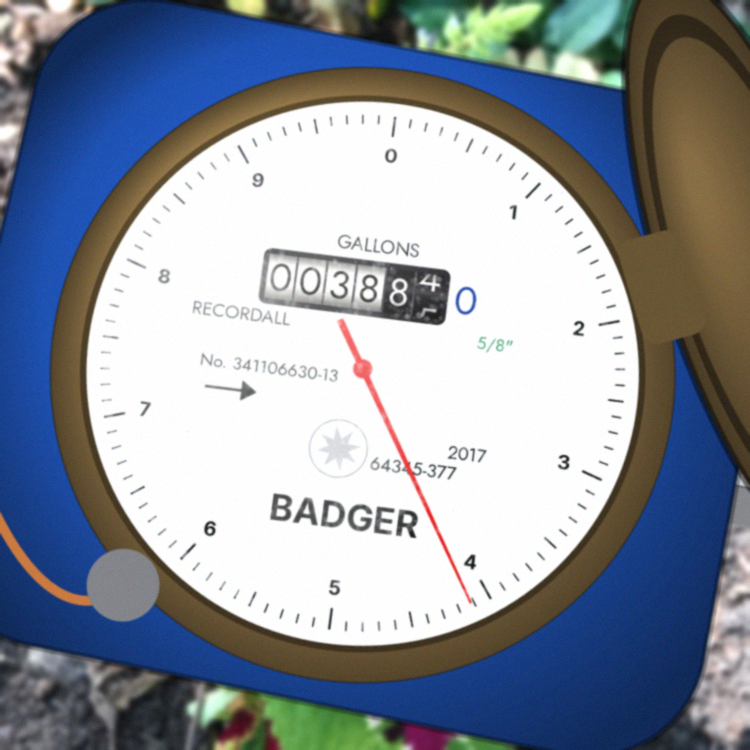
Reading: 38844.1 gal
